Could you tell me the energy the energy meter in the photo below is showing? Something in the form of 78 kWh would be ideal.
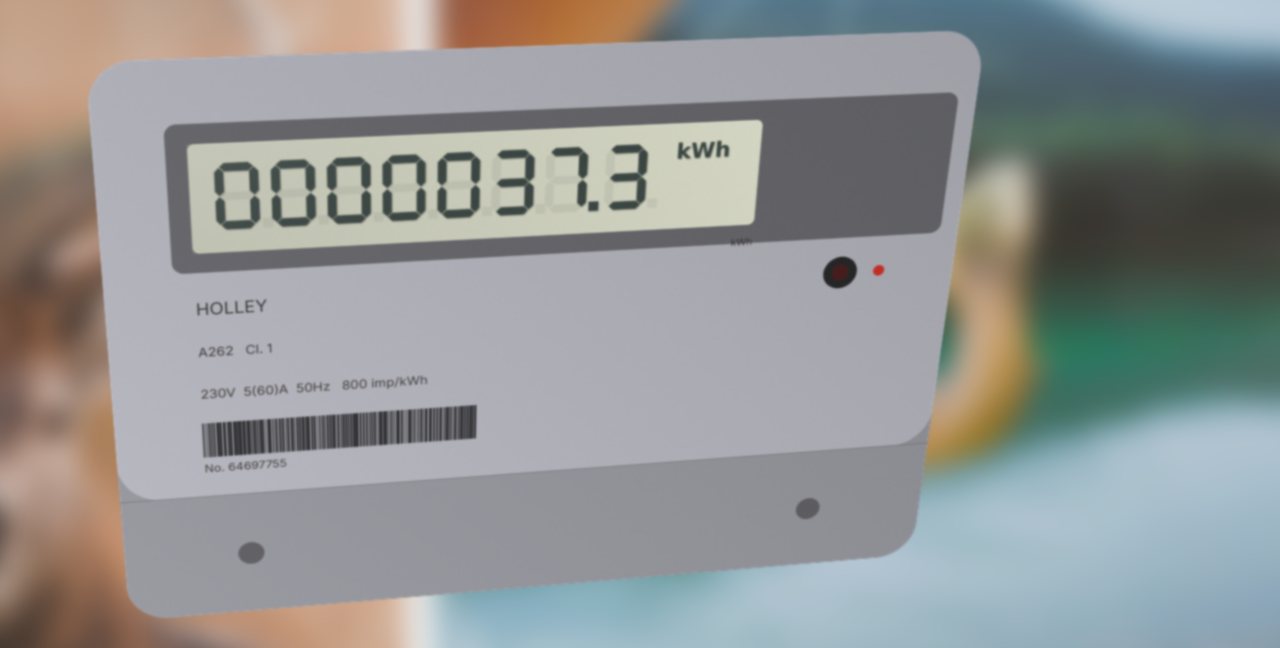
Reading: 37.3 kWh
